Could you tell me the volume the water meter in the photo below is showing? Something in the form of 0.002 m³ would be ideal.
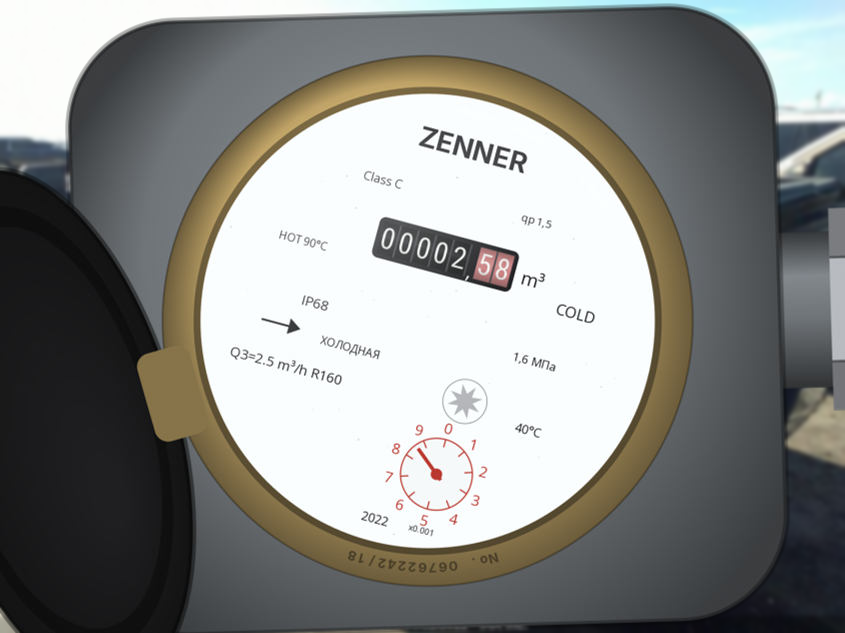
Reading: 2.588 m³
